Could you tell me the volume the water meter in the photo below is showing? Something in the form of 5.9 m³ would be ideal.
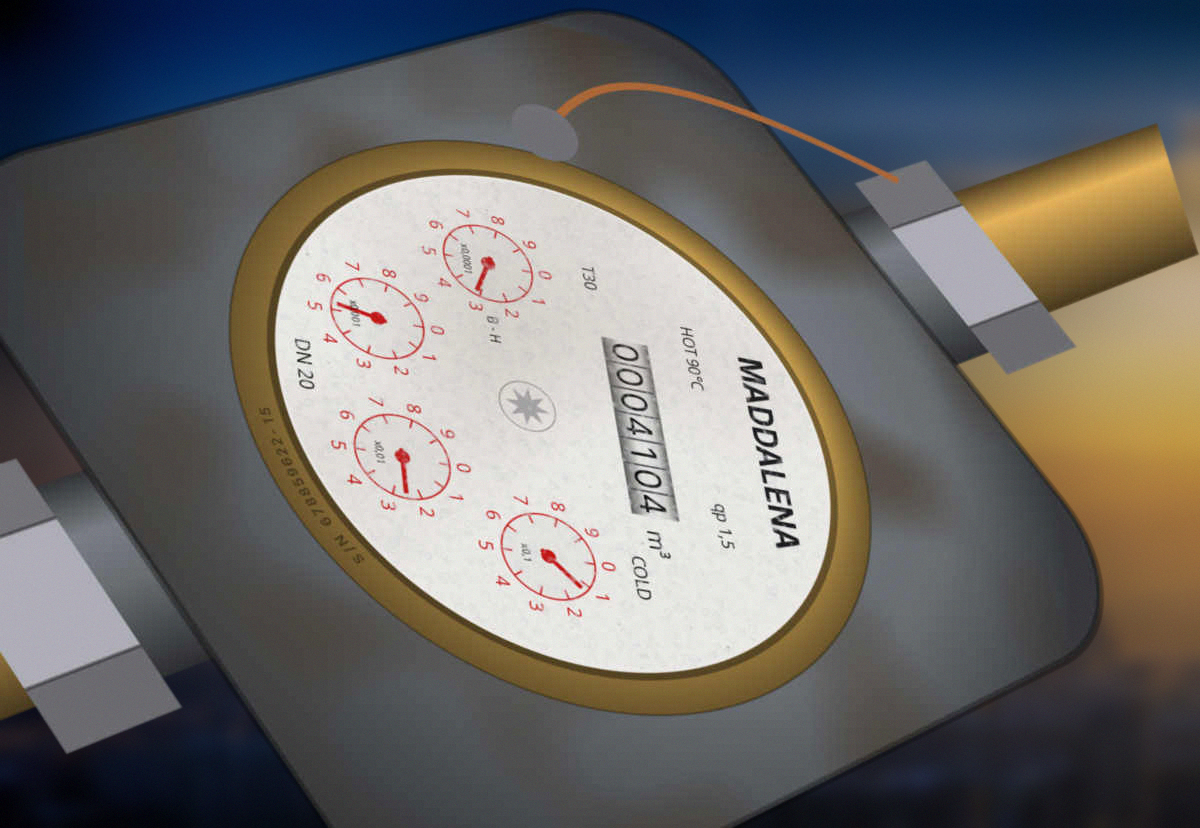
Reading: 4104.1253 m³
